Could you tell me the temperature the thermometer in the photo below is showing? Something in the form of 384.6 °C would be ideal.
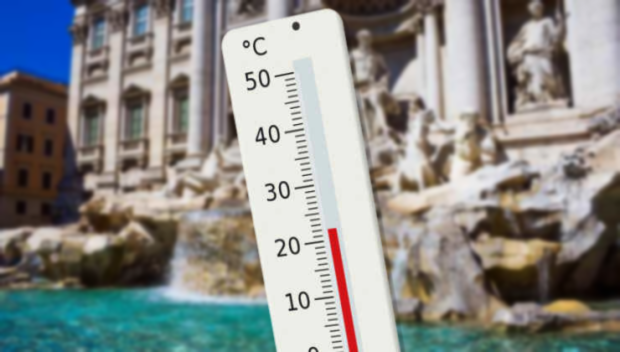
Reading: 22 °C
